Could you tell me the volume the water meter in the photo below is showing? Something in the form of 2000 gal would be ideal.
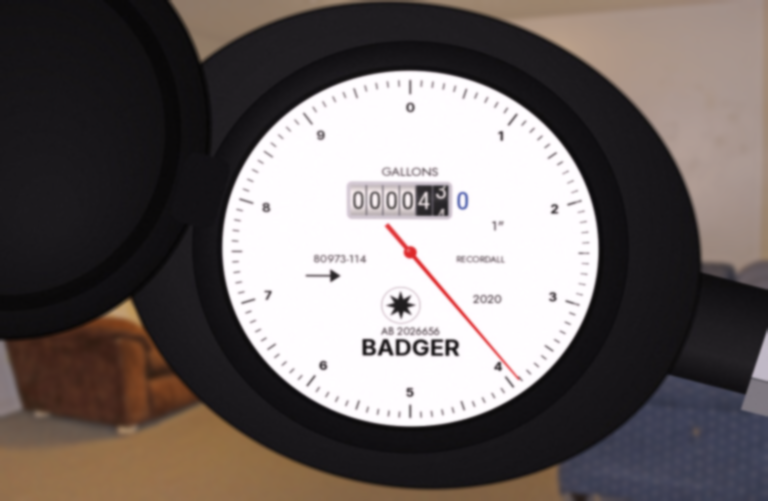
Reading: 433.9 gal
